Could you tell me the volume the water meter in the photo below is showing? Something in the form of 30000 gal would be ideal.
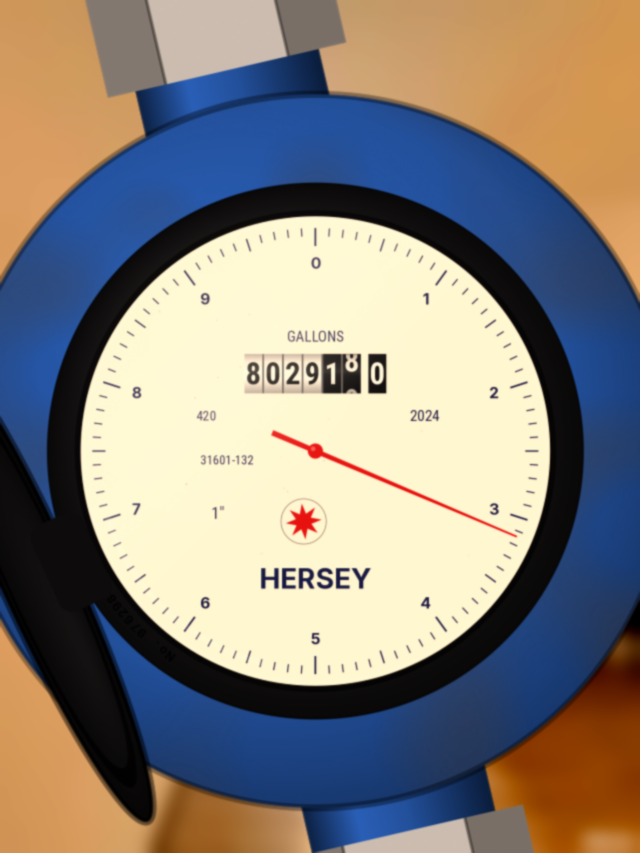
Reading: 8029183.1 gal
